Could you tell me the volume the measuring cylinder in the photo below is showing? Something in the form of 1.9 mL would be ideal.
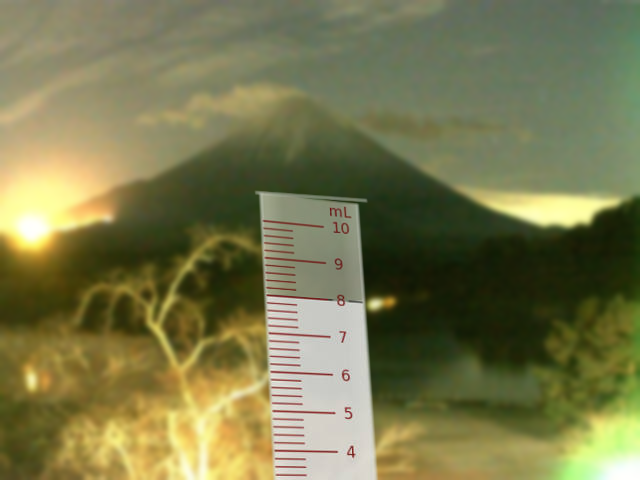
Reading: 8 mL
